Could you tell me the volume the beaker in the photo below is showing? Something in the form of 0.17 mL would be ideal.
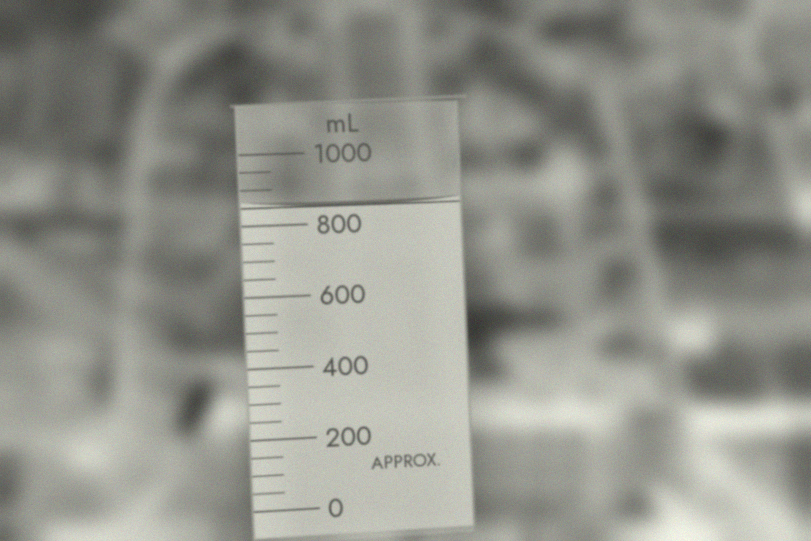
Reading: 850 mL
